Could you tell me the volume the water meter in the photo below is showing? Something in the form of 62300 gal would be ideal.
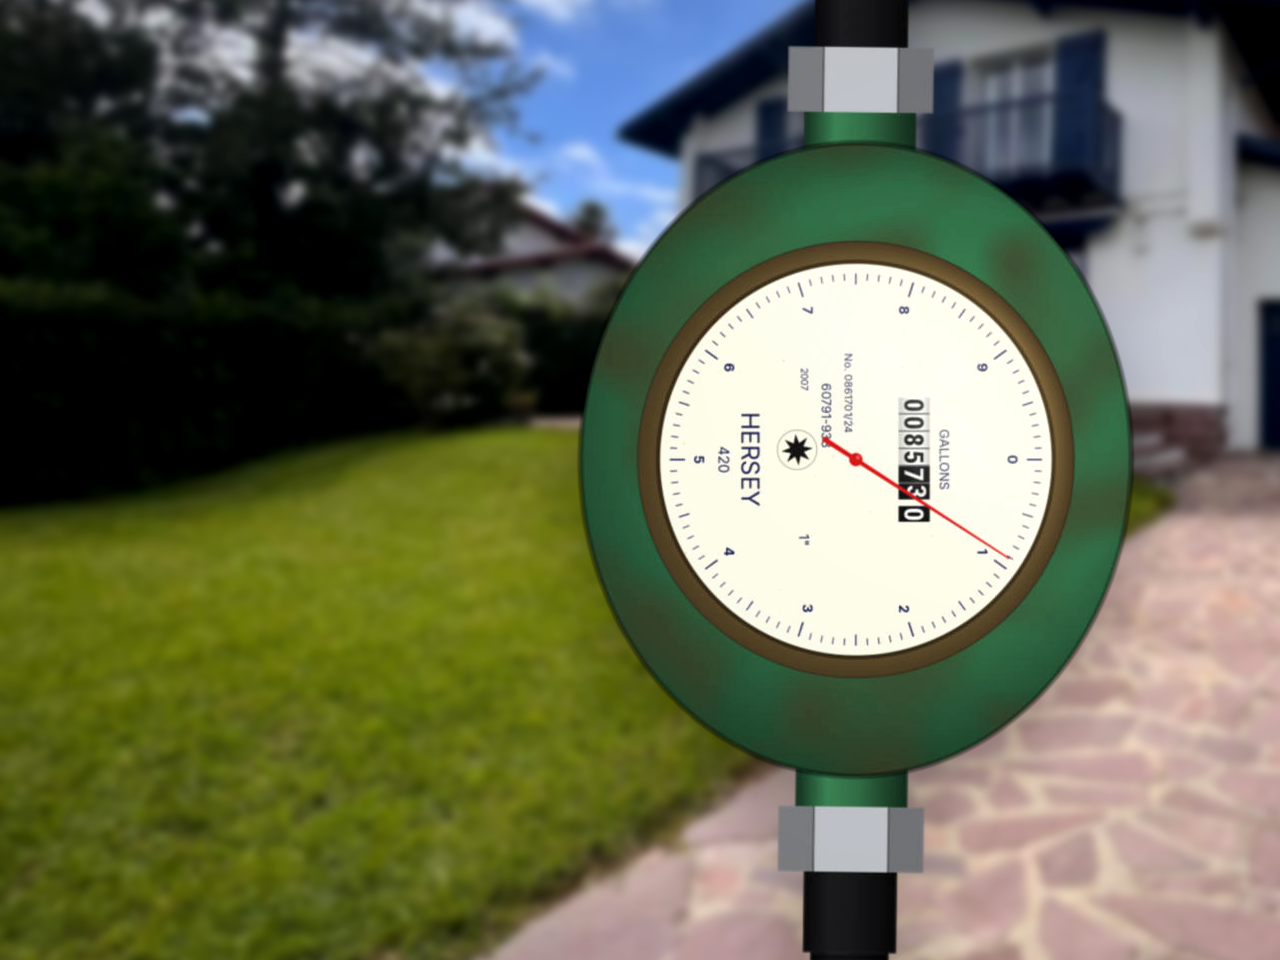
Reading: 85730.9 gal
